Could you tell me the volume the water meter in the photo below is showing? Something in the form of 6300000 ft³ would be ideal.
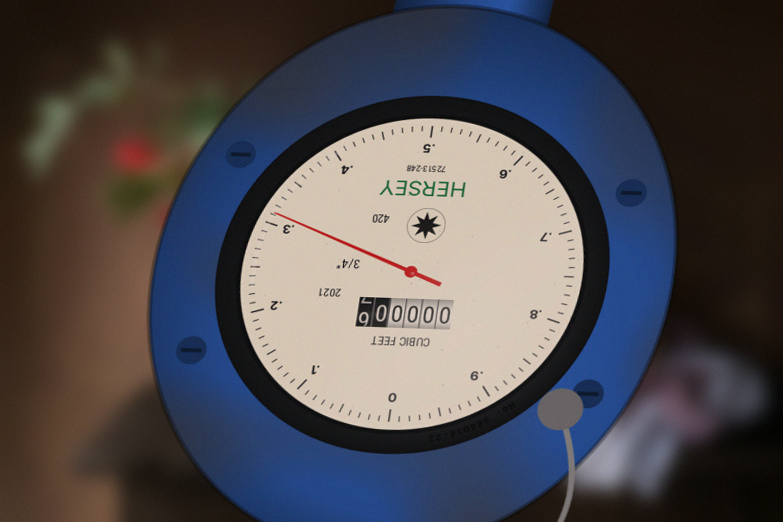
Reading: 6.31 ft³
